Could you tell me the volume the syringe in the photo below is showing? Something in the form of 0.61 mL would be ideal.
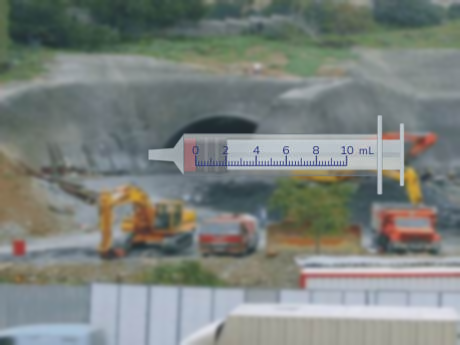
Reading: 0 mL
